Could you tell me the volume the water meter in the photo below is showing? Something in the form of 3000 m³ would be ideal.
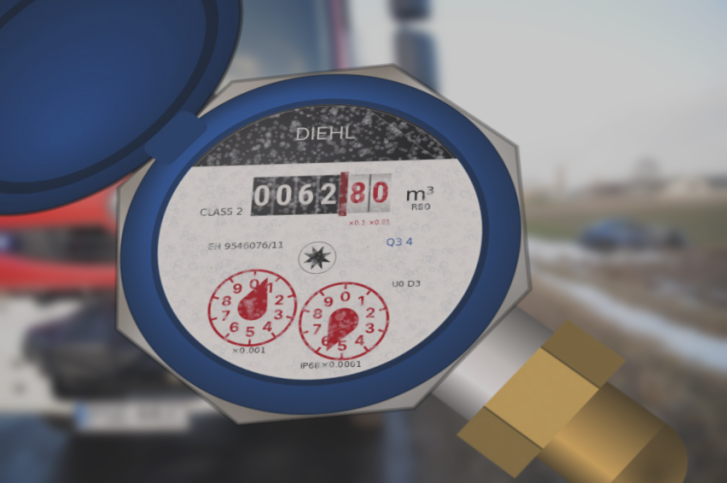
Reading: 62.8005 m³
